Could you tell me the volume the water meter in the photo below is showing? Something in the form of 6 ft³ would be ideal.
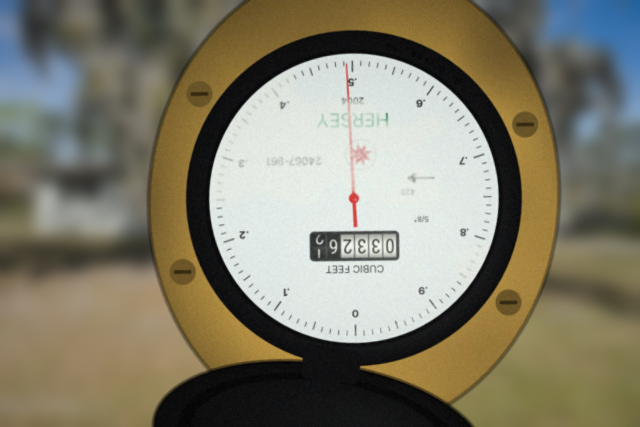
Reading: 33261.49 ft³
